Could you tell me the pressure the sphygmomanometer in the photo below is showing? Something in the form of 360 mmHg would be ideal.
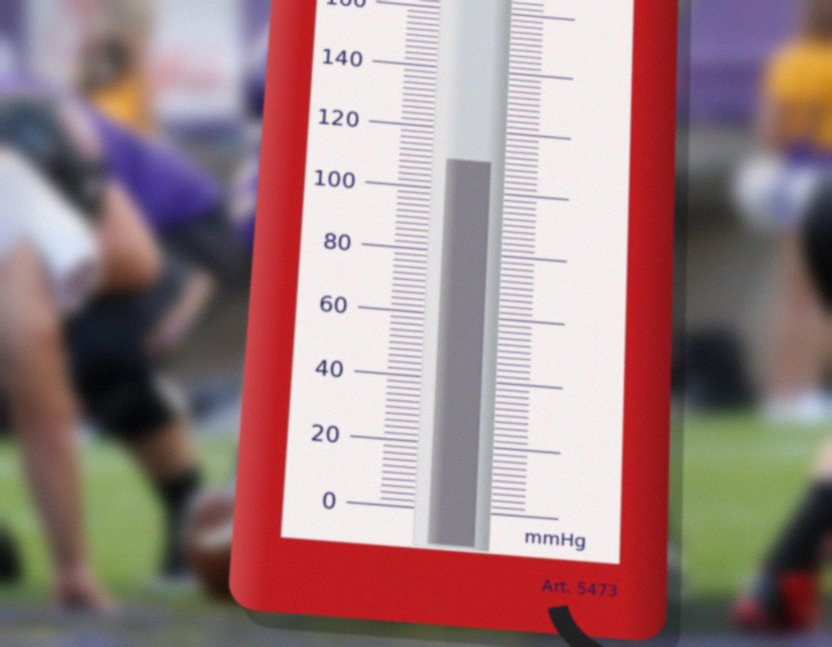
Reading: 110 mmHg
